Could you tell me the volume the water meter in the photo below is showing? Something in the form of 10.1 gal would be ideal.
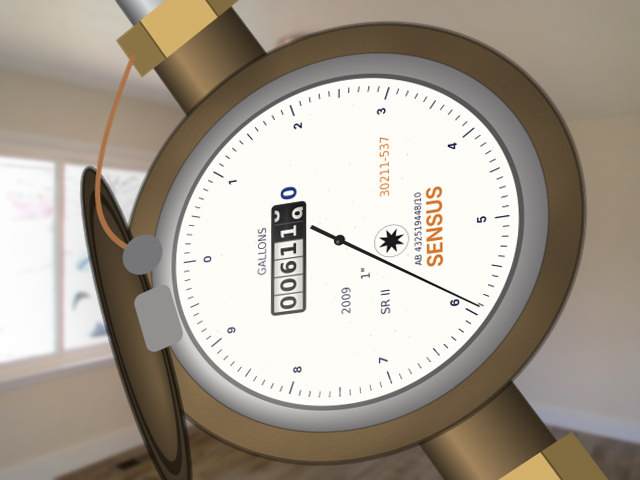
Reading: 61185.9 gal
